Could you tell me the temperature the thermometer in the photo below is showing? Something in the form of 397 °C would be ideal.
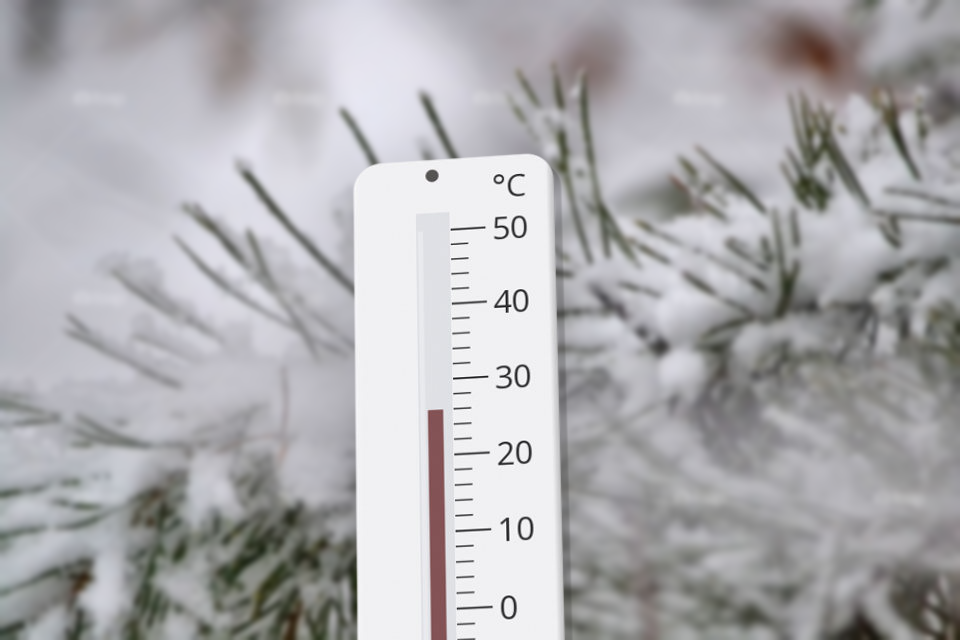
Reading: 26 °C
